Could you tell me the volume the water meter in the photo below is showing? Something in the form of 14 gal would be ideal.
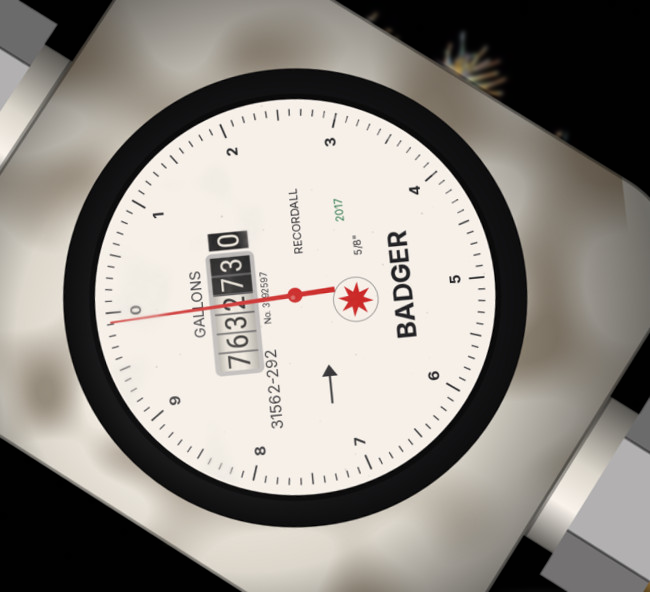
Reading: 7632729.9 gal
